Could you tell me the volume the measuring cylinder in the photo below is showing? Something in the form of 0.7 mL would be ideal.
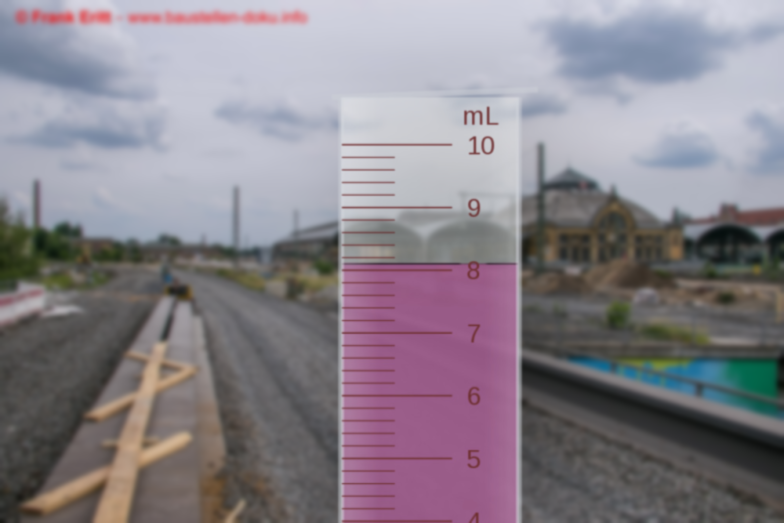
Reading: 8.1 mL
